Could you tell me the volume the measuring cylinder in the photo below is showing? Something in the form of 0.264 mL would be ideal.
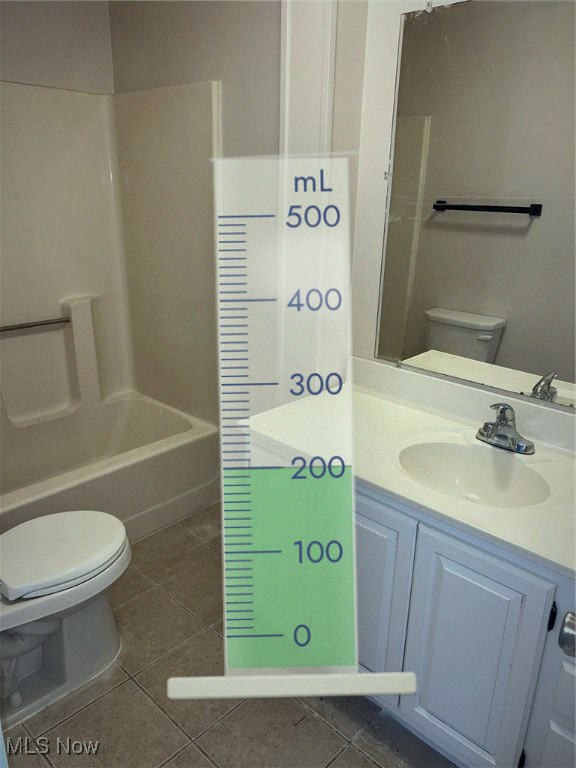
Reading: 200 mL
